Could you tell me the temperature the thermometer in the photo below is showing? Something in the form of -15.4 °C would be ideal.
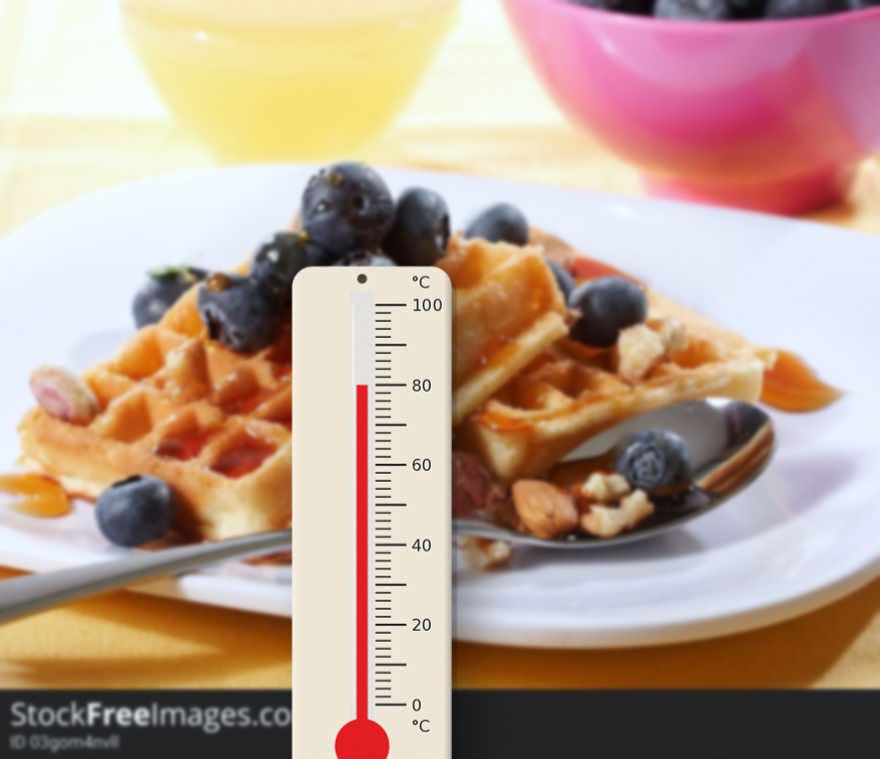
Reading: 80 °C
